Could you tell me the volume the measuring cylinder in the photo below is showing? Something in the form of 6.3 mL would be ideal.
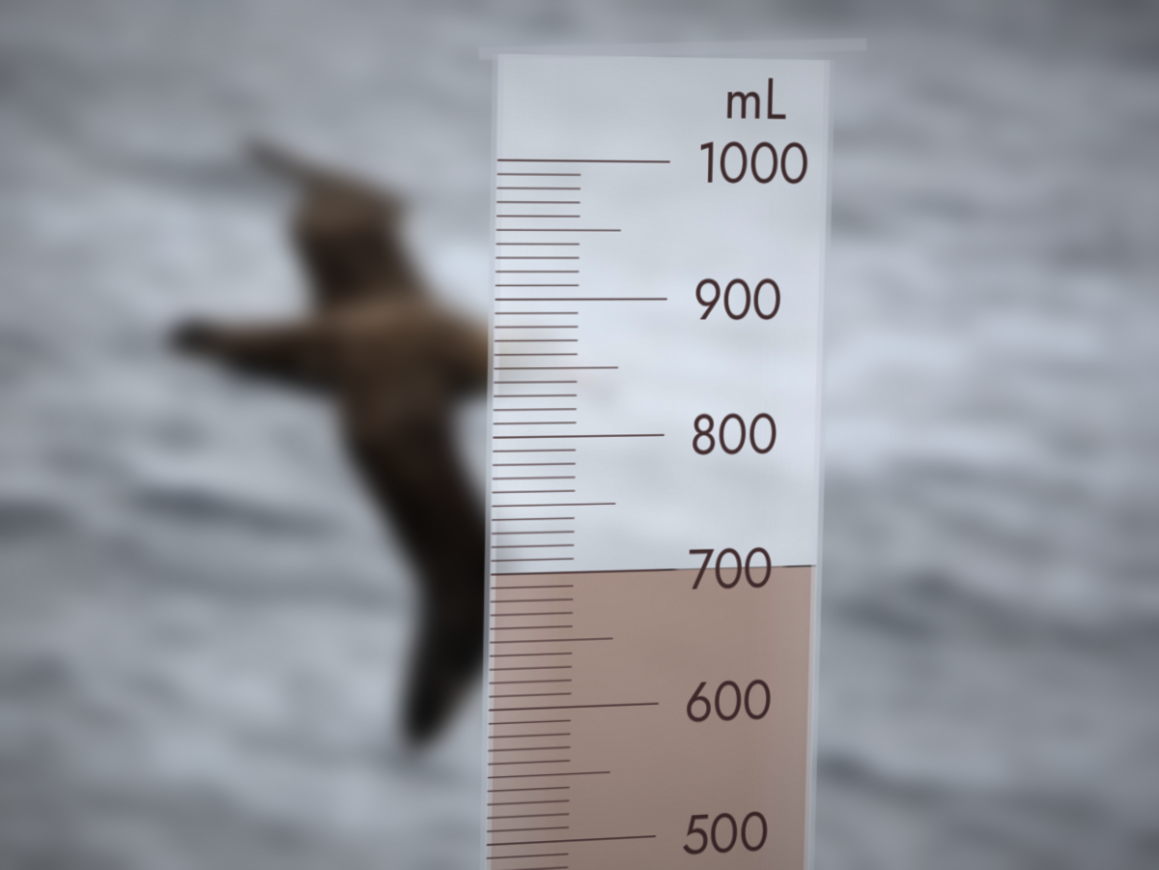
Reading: 700 mL
